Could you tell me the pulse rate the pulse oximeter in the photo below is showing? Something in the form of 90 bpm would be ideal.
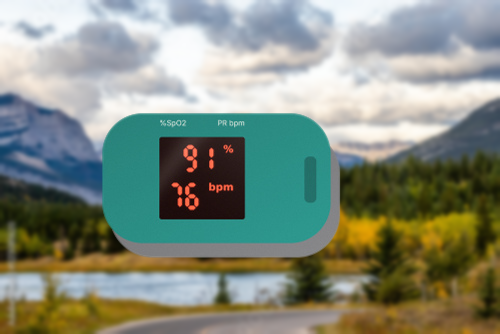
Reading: 76 bpm
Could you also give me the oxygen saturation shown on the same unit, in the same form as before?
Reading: 91 %
